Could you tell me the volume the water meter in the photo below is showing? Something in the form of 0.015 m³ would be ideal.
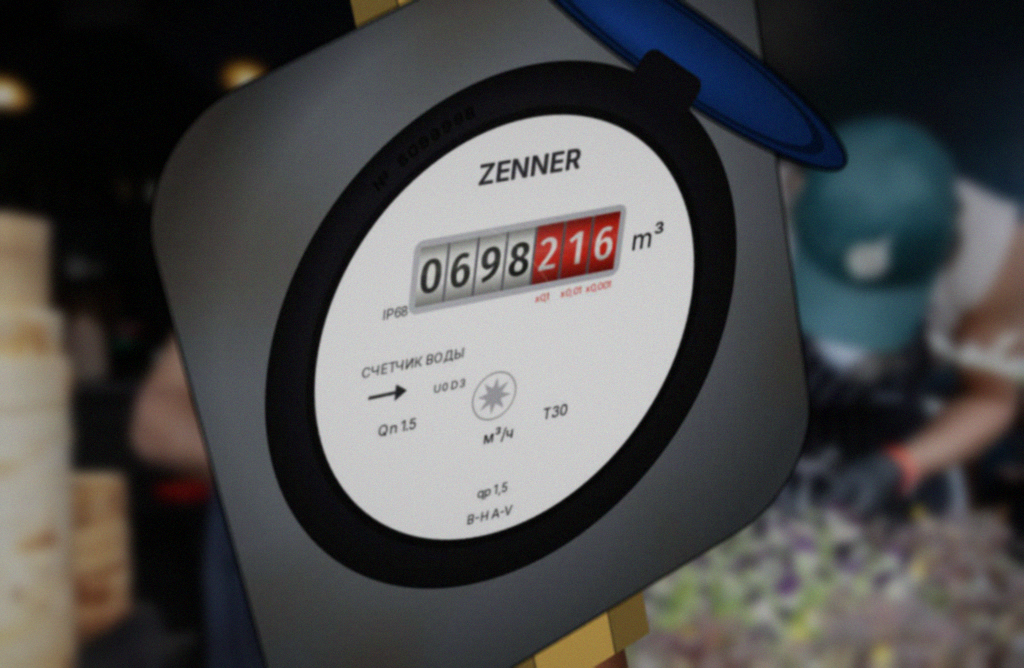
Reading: 698.216 m³
